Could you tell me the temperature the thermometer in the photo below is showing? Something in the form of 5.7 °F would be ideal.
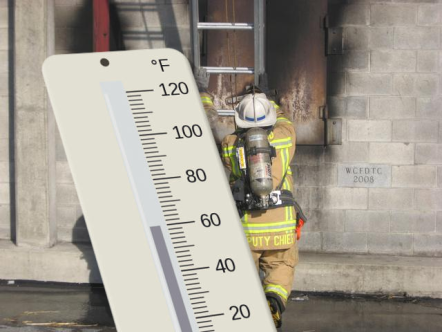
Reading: 60 °F
